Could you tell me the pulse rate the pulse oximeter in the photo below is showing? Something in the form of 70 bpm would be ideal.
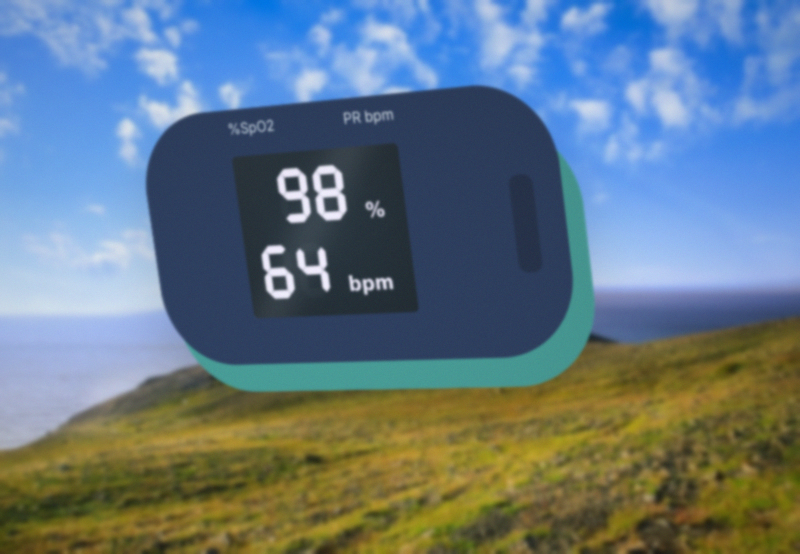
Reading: 64 bpm
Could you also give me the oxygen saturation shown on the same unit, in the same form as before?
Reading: 98 %
